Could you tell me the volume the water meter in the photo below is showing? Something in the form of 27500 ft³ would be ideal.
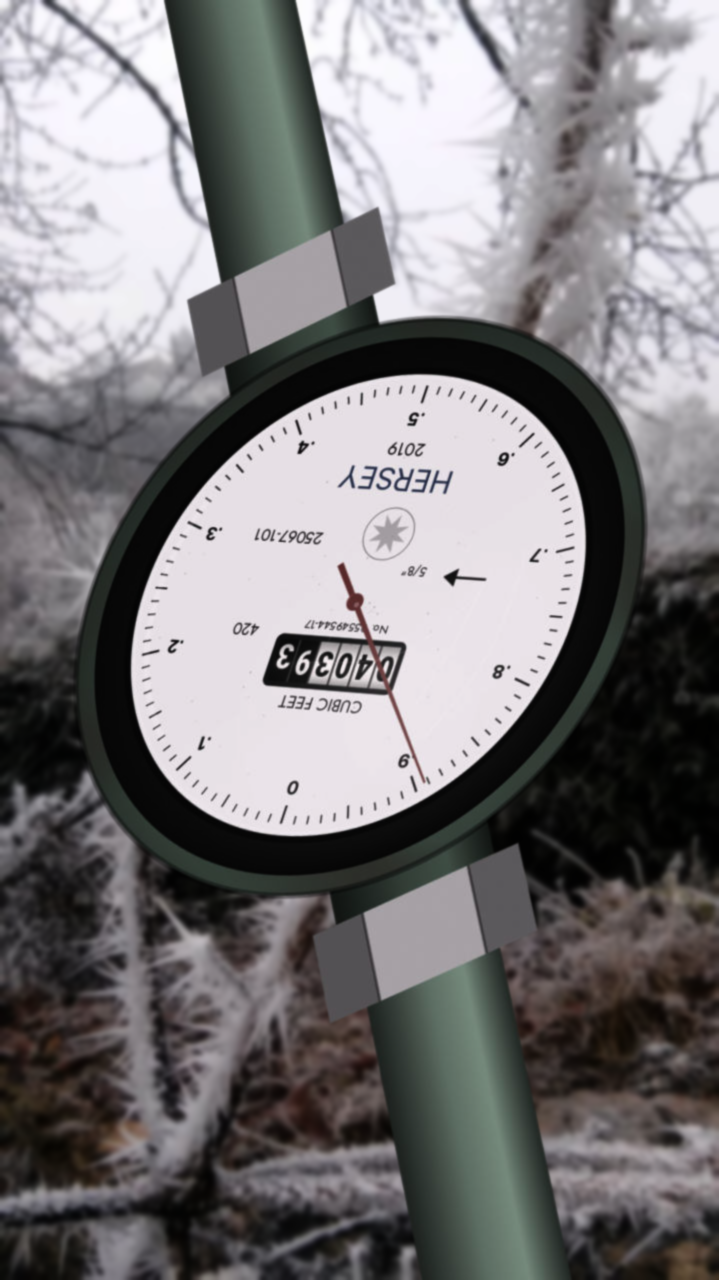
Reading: 40392.89 ft³
